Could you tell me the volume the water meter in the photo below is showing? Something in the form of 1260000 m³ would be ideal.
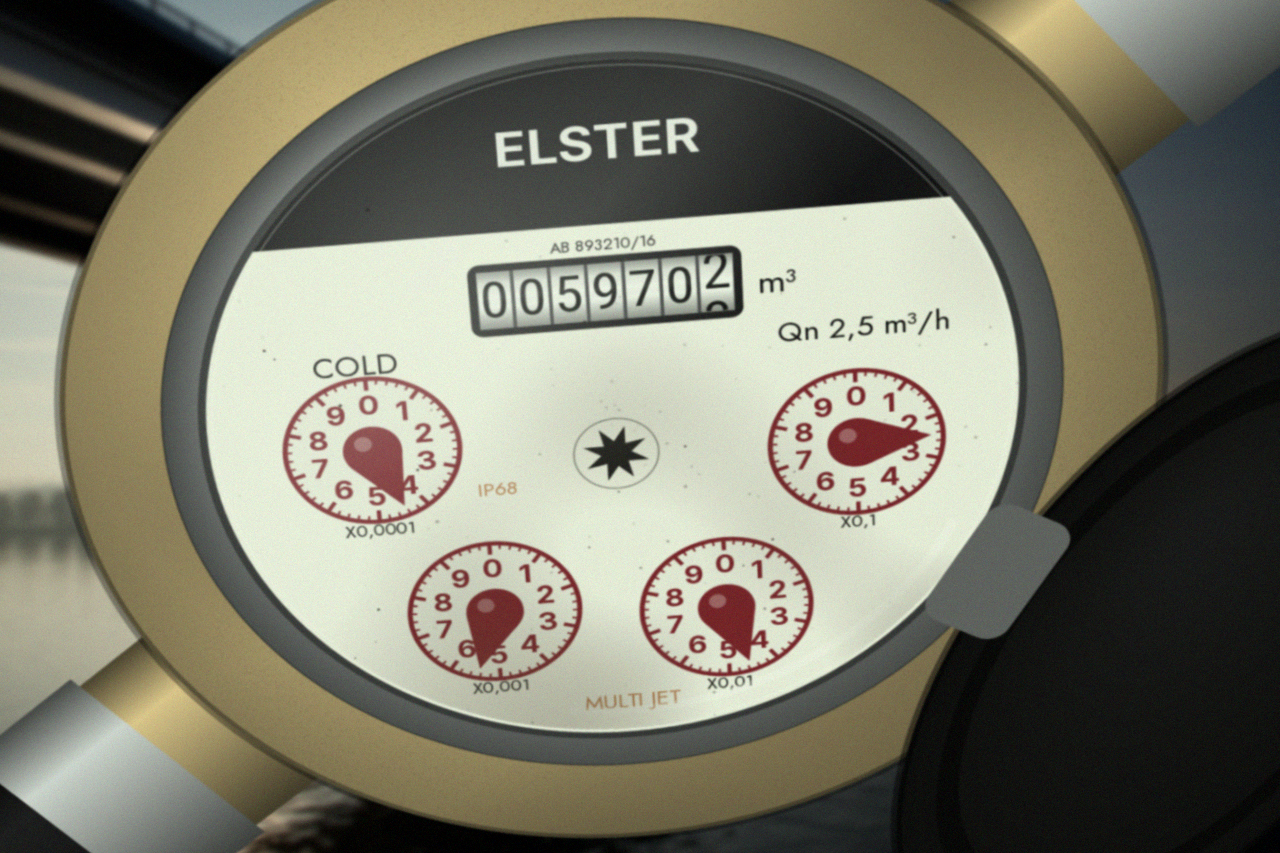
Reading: 59702.2454 m³
